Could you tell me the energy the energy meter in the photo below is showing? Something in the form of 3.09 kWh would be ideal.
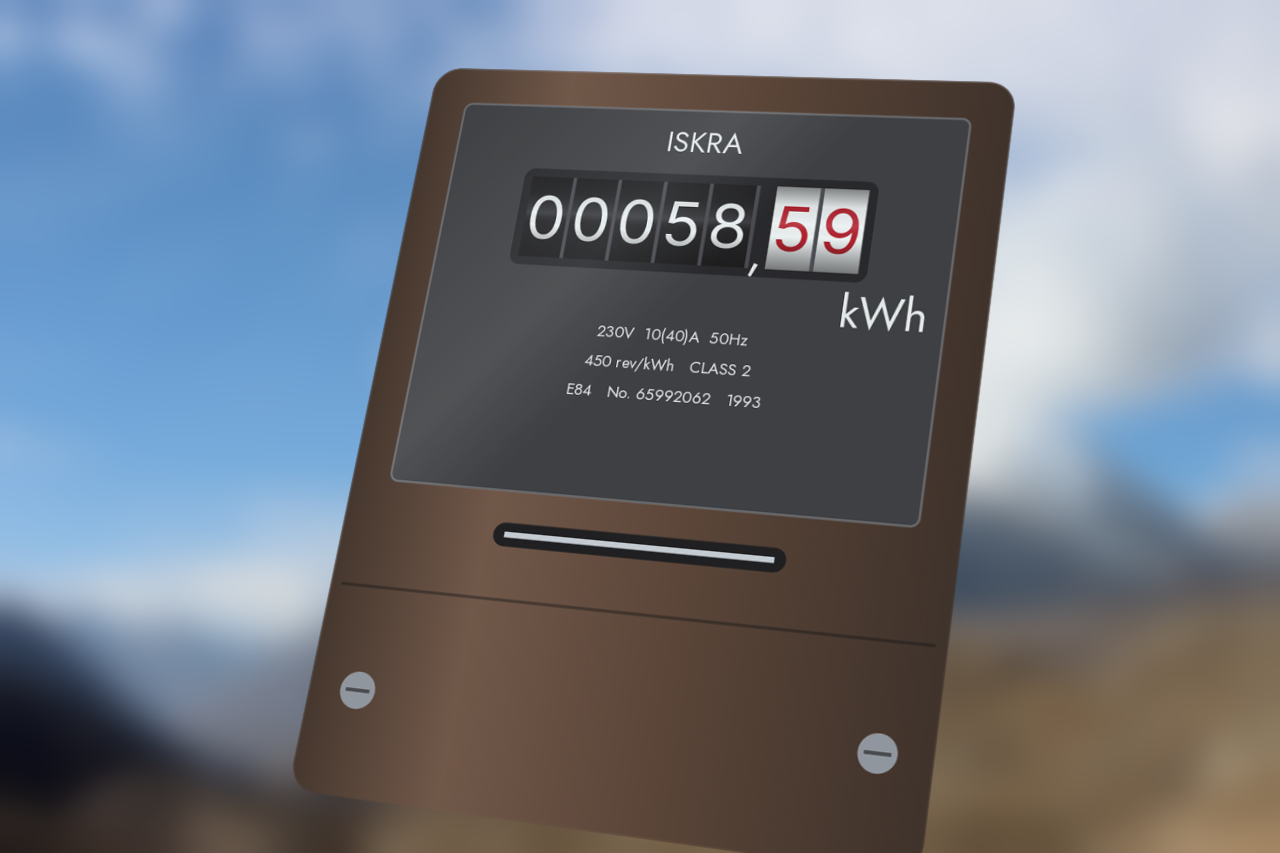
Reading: 58.59 kWh
